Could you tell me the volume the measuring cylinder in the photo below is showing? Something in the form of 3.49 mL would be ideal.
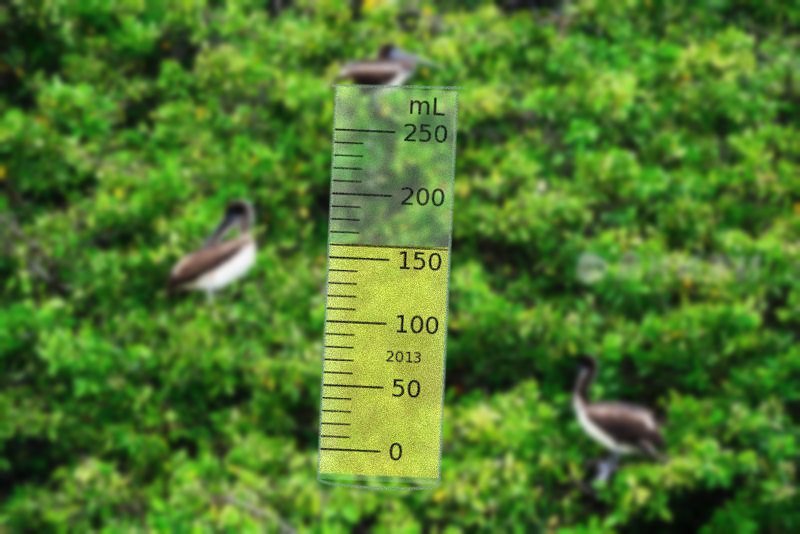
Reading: 160 mL
